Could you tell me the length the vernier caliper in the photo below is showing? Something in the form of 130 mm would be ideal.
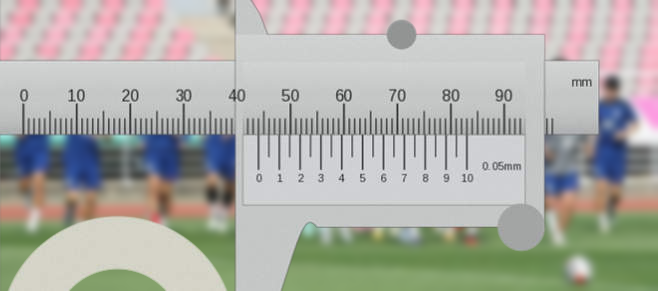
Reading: 44.0 mm
